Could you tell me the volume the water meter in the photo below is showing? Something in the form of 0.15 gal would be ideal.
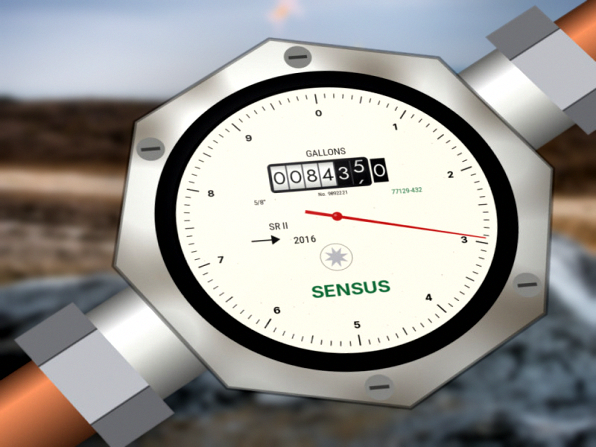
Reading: 84352.9 gal
